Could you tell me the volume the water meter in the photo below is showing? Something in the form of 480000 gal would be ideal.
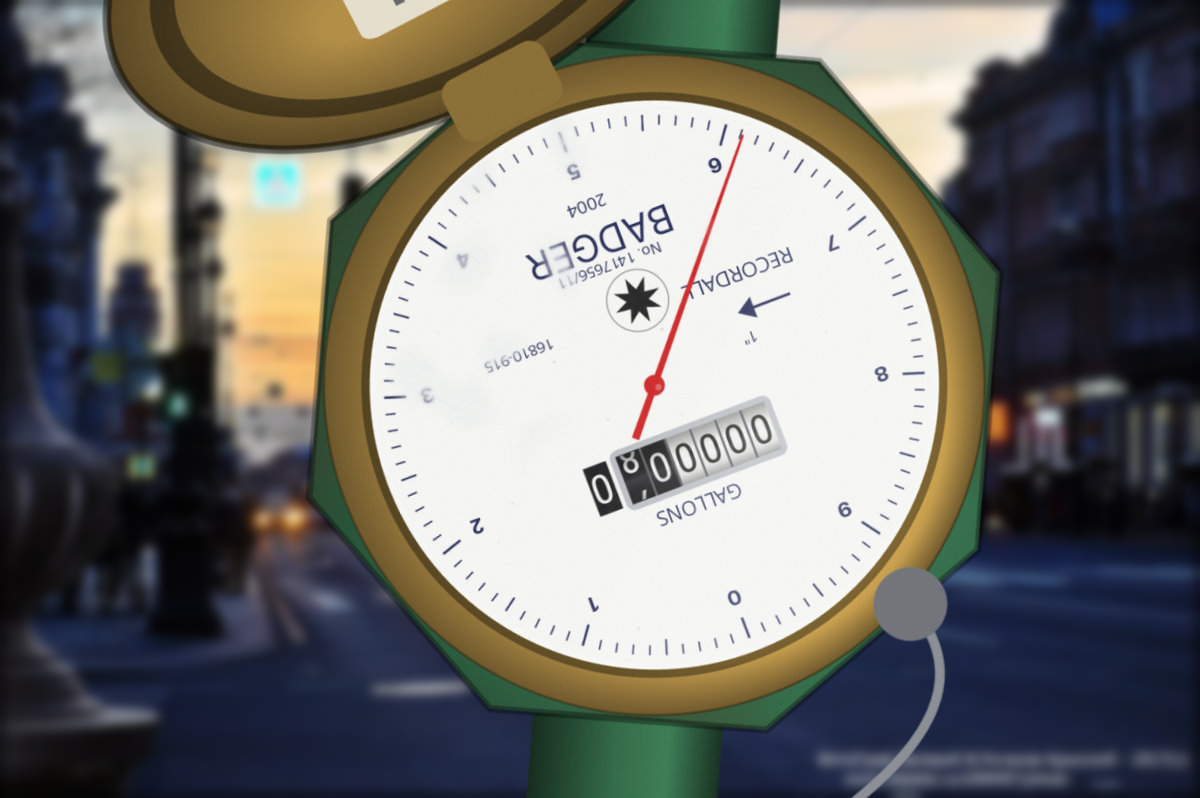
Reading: 76.1 gal
